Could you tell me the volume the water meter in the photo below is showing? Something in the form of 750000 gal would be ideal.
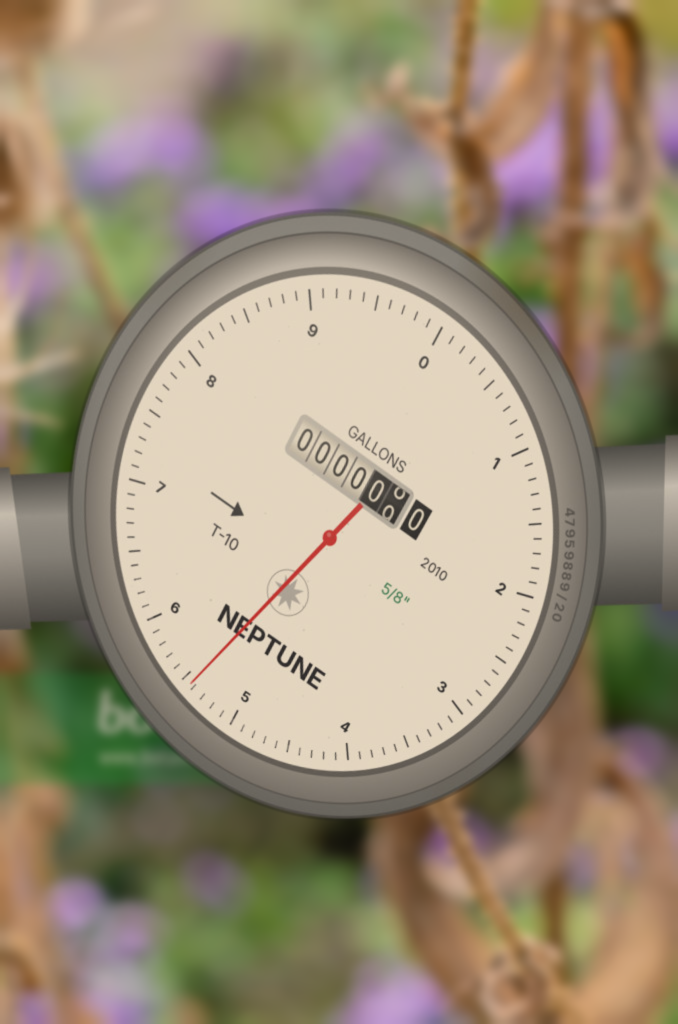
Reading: 85.4 gal
